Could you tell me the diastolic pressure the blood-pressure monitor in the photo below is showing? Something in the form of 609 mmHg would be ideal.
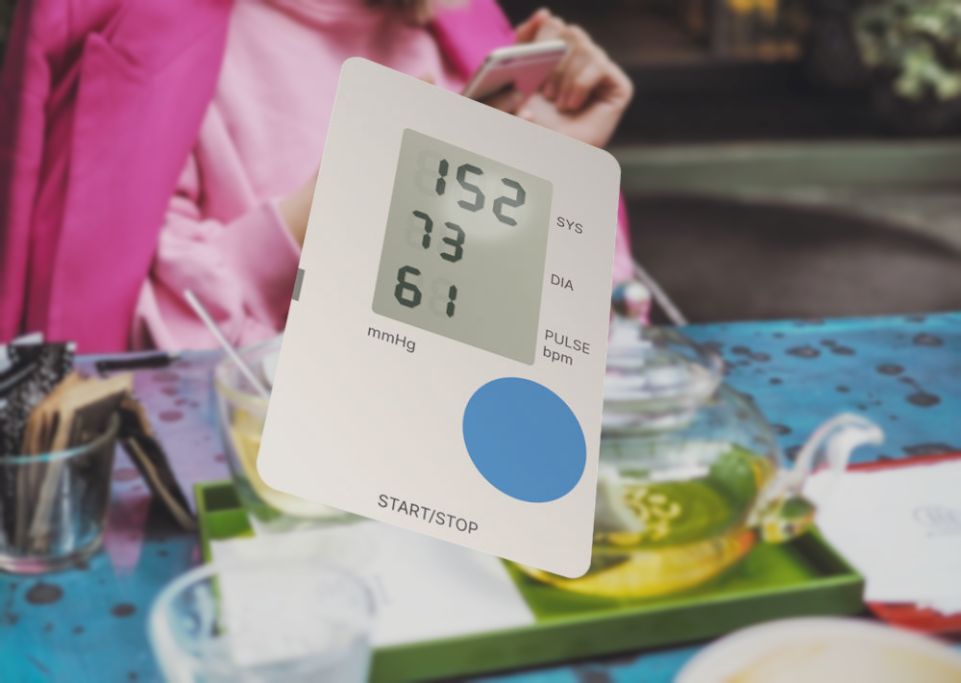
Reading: 73 mmHg
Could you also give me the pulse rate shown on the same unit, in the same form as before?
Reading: 61 bpm
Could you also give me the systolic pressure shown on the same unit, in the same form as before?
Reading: 152 mmHg
